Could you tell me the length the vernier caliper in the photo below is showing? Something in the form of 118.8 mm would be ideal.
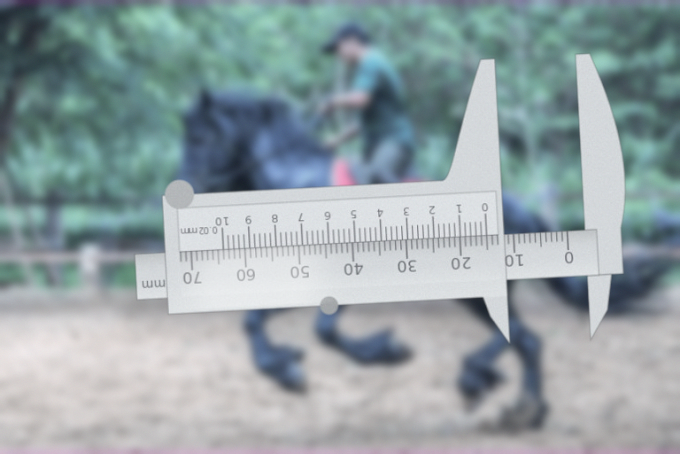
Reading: 15.0 mm
